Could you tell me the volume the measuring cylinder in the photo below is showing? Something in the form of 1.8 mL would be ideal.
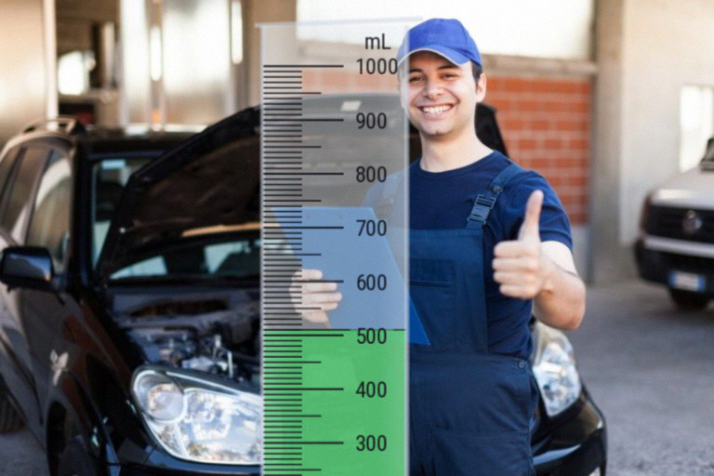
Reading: 510 mL
